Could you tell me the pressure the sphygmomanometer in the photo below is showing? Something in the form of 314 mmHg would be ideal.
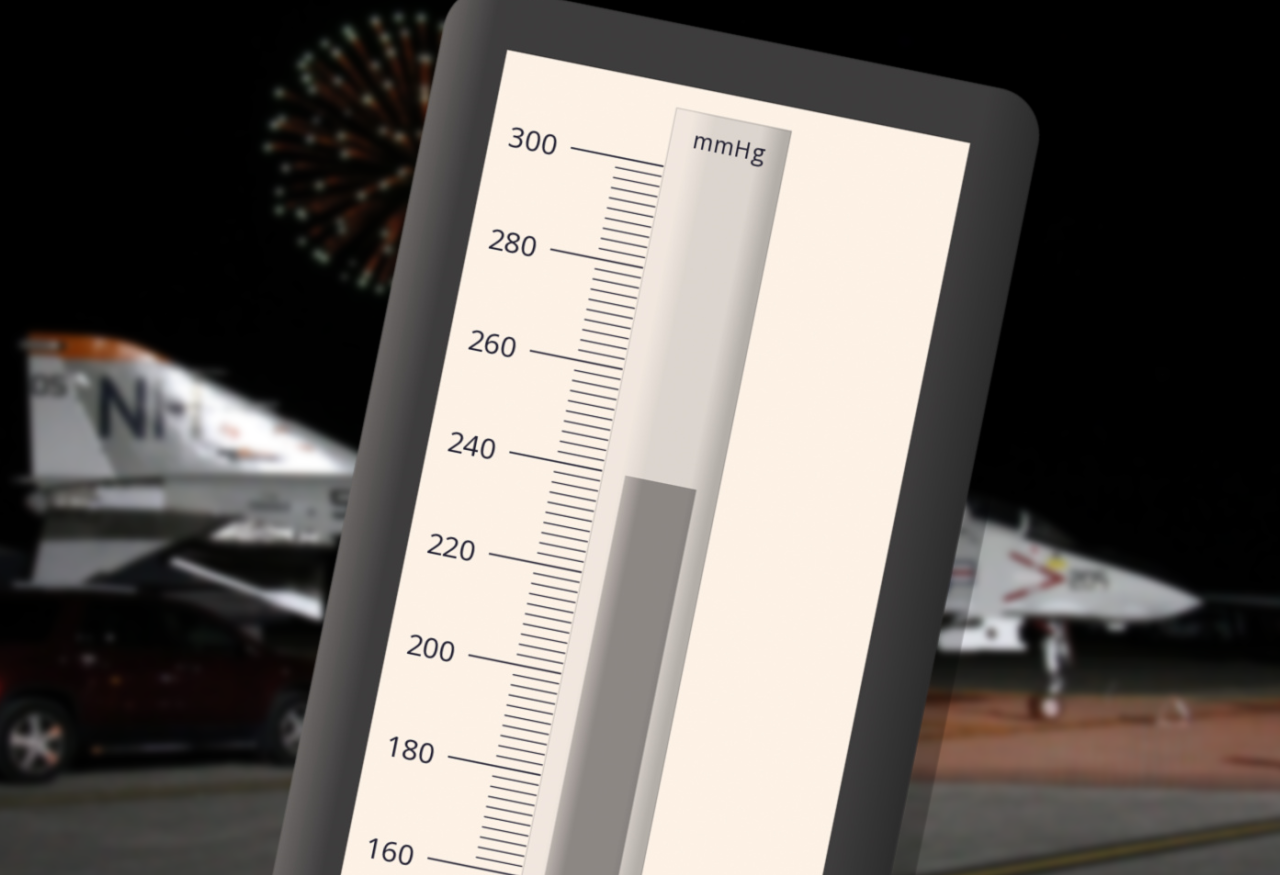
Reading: 240 mmHg
